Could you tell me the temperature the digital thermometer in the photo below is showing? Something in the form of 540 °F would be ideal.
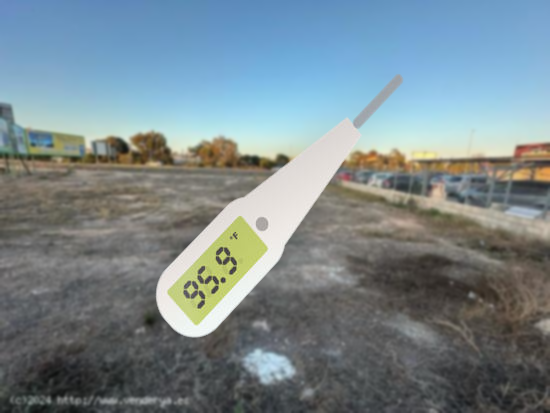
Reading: 95.9 °F
